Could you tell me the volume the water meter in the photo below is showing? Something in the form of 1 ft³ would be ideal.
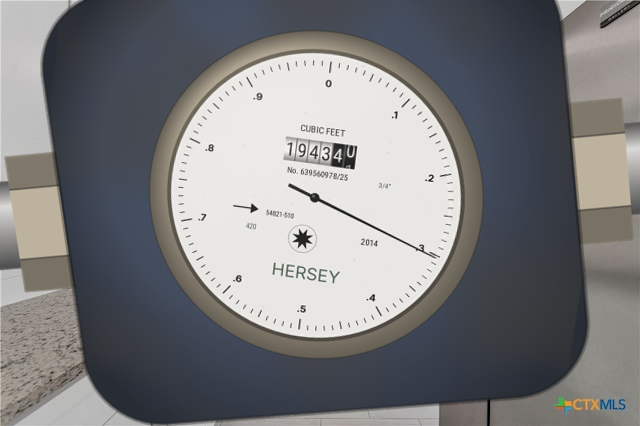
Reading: 194340.30 ft³
